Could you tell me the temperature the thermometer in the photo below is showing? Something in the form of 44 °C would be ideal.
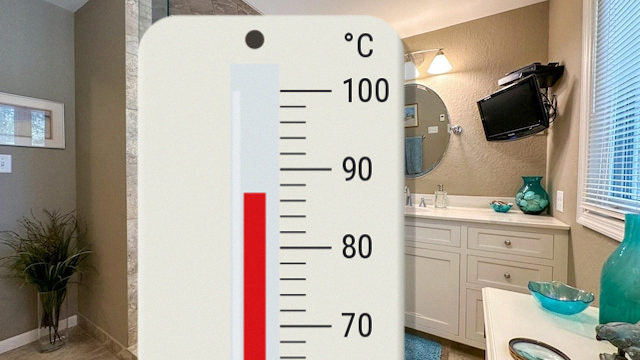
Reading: 87 °C
